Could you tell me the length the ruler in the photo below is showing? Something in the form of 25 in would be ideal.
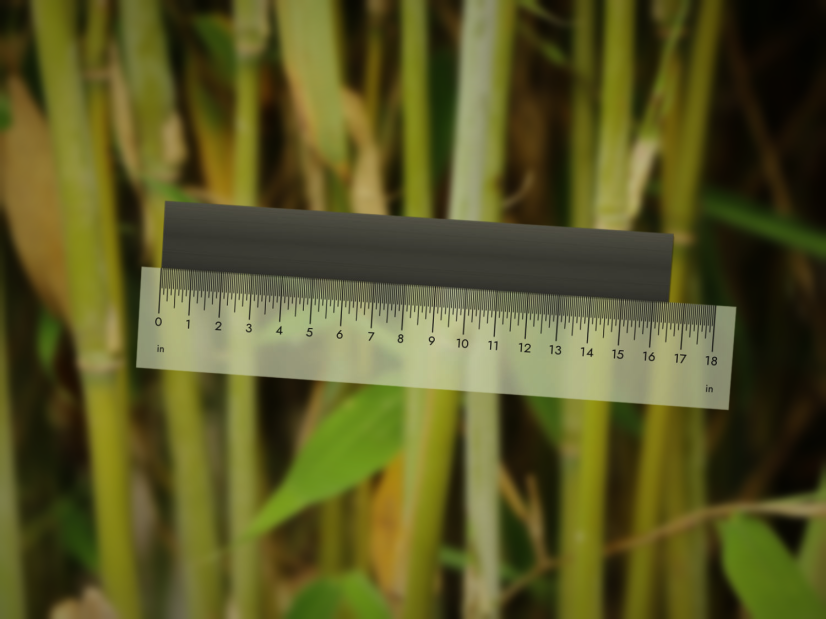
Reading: 16.5 in
